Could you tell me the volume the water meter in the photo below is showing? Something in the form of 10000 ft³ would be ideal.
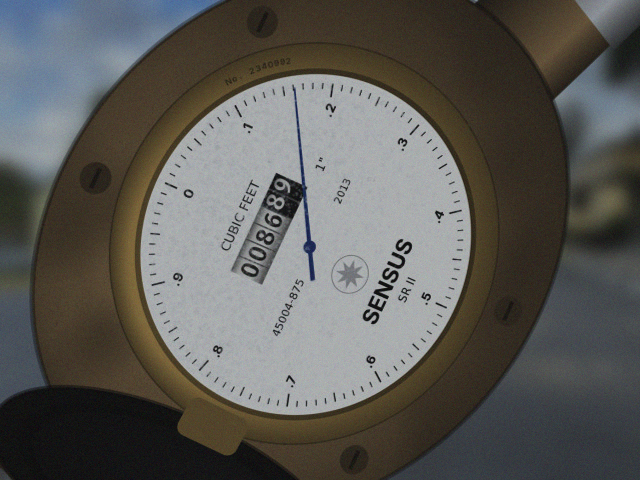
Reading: 8689.16 ft³
